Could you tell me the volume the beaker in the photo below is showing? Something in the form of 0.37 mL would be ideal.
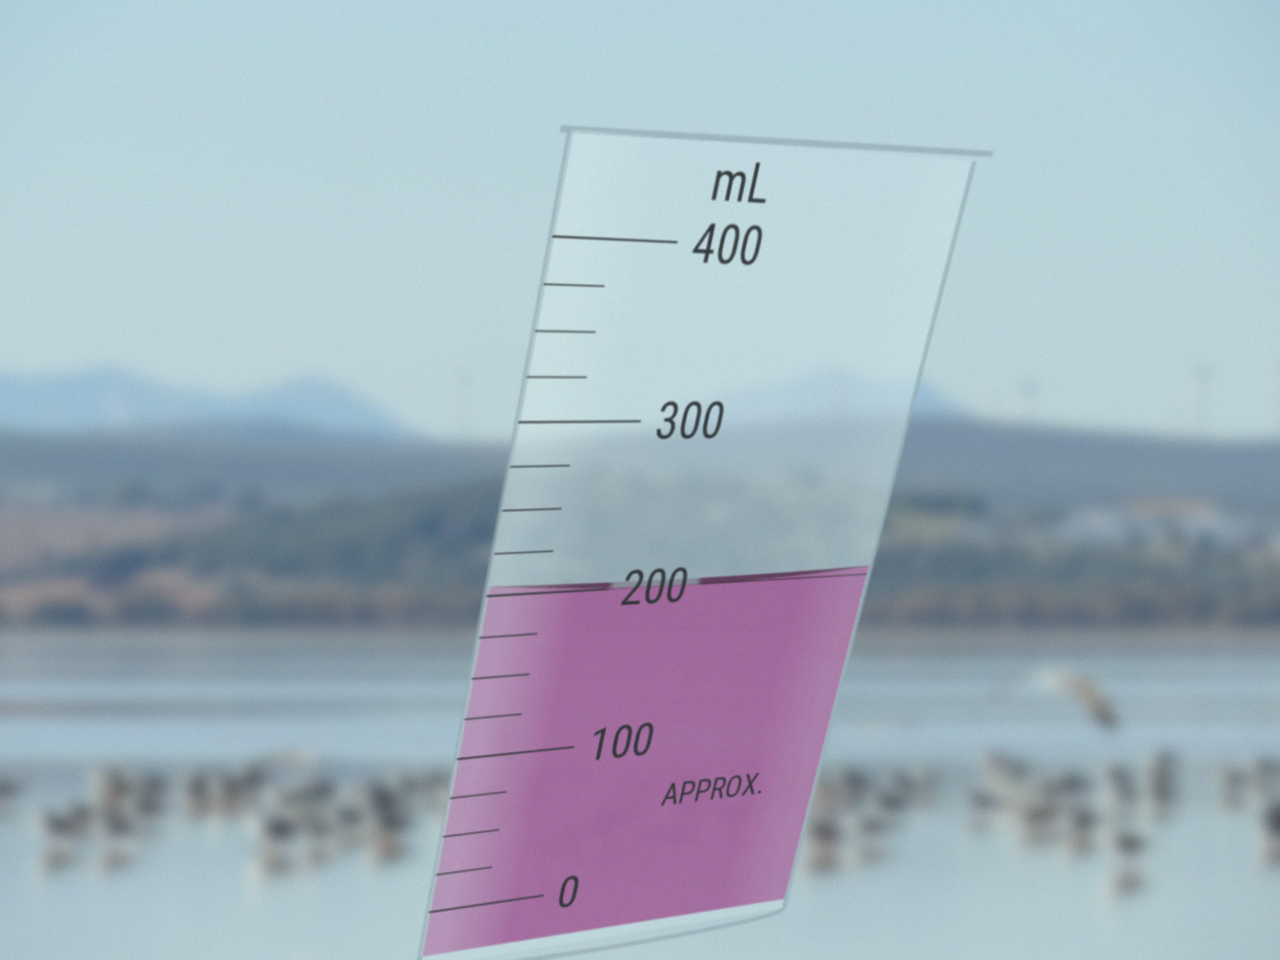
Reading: 200 mL
